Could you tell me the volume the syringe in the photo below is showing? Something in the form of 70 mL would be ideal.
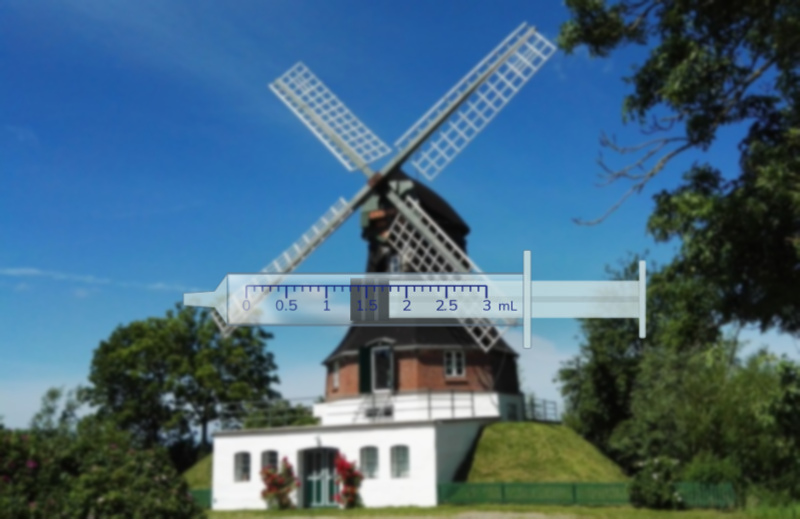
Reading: 1.3 mL
